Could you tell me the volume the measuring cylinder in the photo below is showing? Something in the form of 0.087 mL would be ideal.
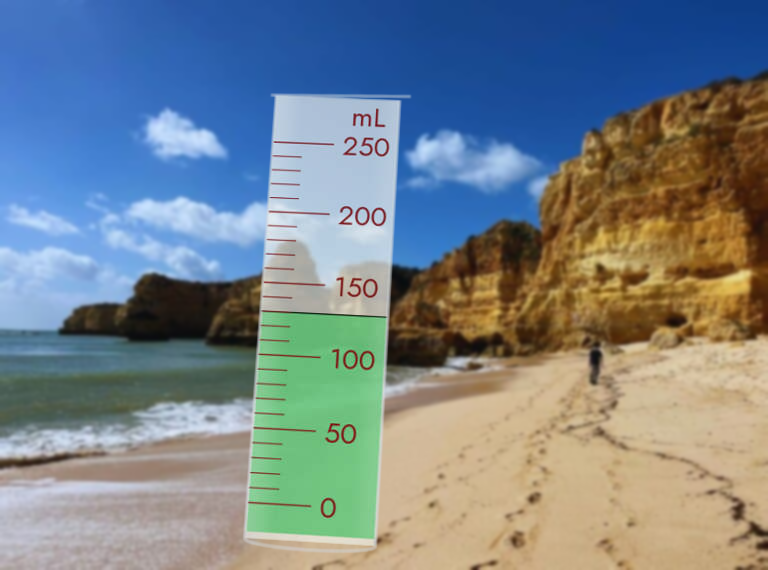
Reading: 130 mL
